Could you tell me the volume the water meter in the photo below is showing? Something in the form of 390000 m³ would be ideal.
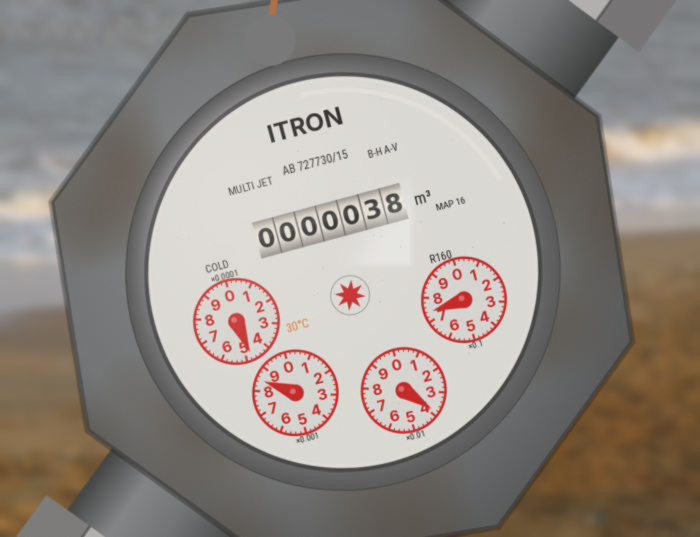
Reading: 38.7384 m³
